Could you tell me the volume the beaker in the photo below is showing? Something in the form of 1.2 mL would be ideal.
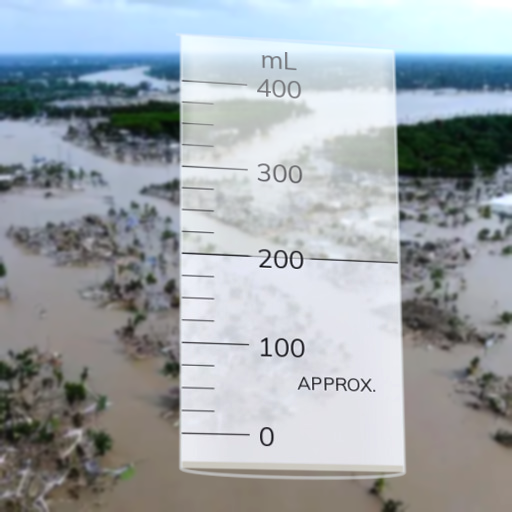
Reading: 200 mL
